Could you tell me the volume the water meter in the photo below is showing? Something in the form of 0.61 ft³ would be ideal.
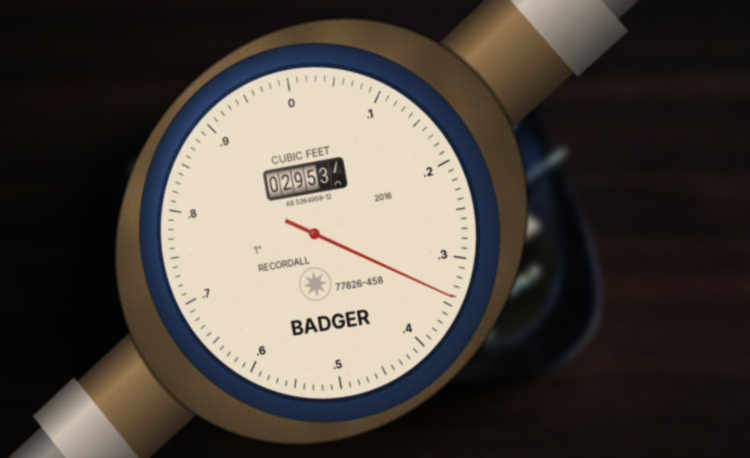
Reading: 29537.34 ft³
